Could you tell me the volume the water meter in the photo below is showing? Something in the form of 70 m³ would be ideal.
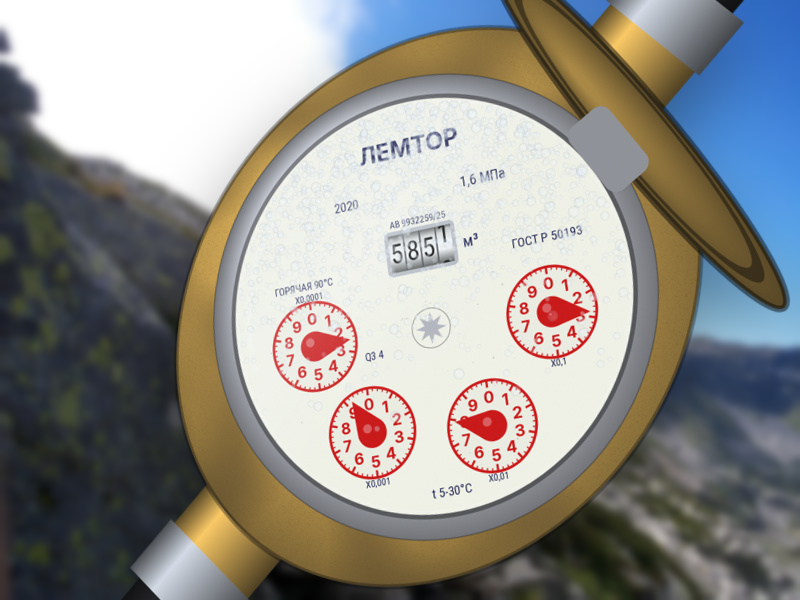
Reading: 5851.2792 m³
